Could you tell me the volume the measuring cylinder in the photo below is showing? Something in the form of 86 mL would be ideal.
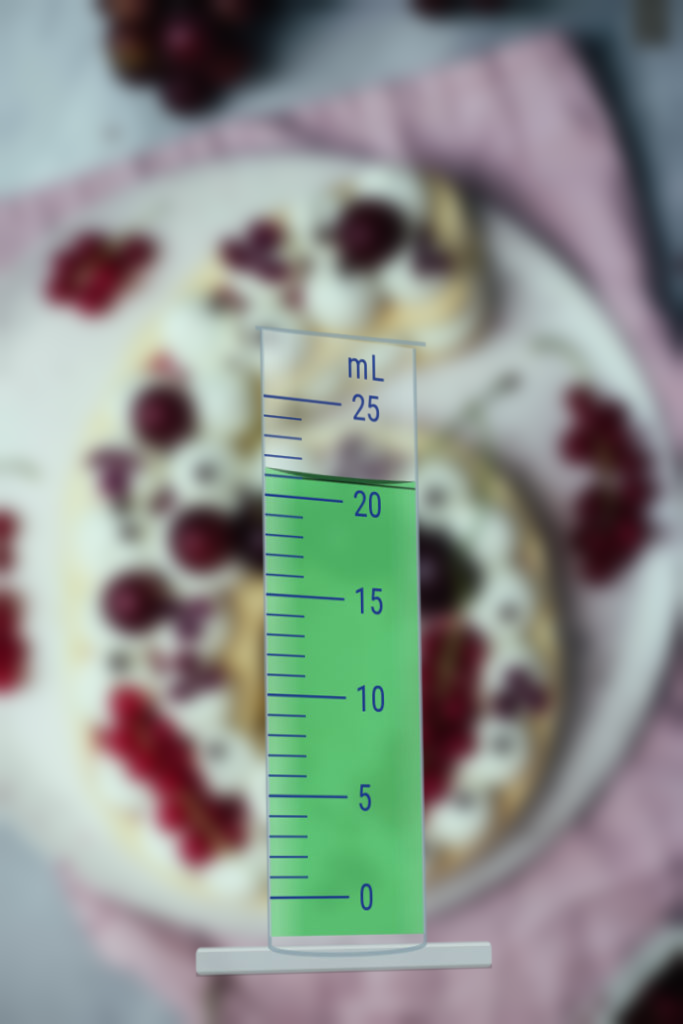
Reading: 21 mL
